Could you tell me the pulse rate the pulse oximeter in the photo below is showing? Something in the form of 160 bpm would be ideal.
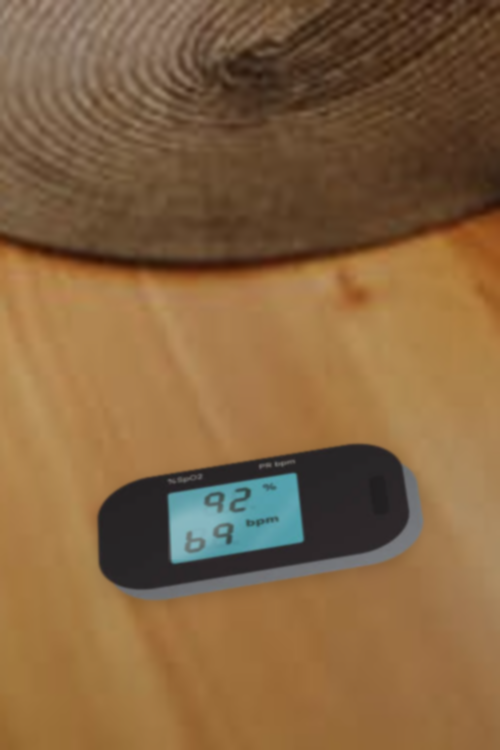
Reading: 69 bpm
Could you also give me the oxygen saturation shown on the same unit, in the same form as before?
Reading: 92 %
